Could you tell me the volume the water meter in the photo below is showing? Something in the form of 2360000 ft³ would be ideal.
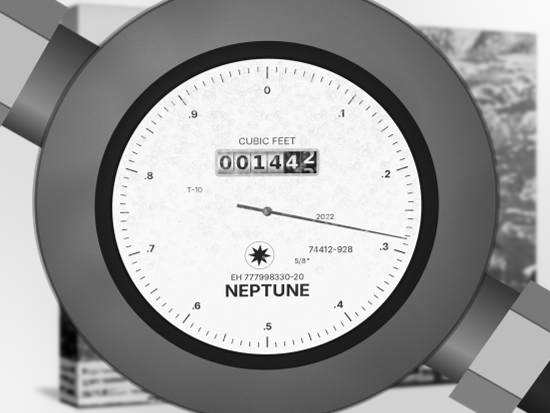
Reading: 1442.28 ft³
